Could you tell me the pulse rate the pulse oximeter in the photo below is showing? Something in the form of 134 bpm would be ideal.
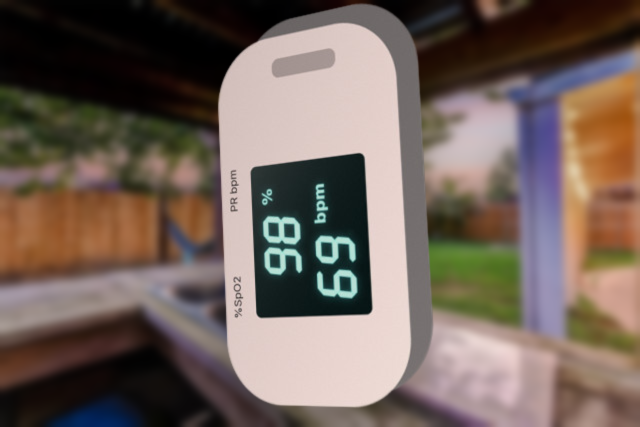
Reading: 69 bpm
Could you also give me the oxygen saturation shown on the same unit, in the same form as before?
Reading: 98 %
